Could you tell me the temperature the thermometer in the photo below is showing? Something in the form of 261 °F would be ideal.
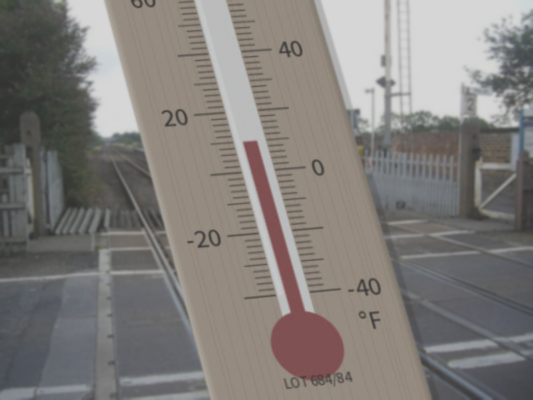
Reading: 10 °F
